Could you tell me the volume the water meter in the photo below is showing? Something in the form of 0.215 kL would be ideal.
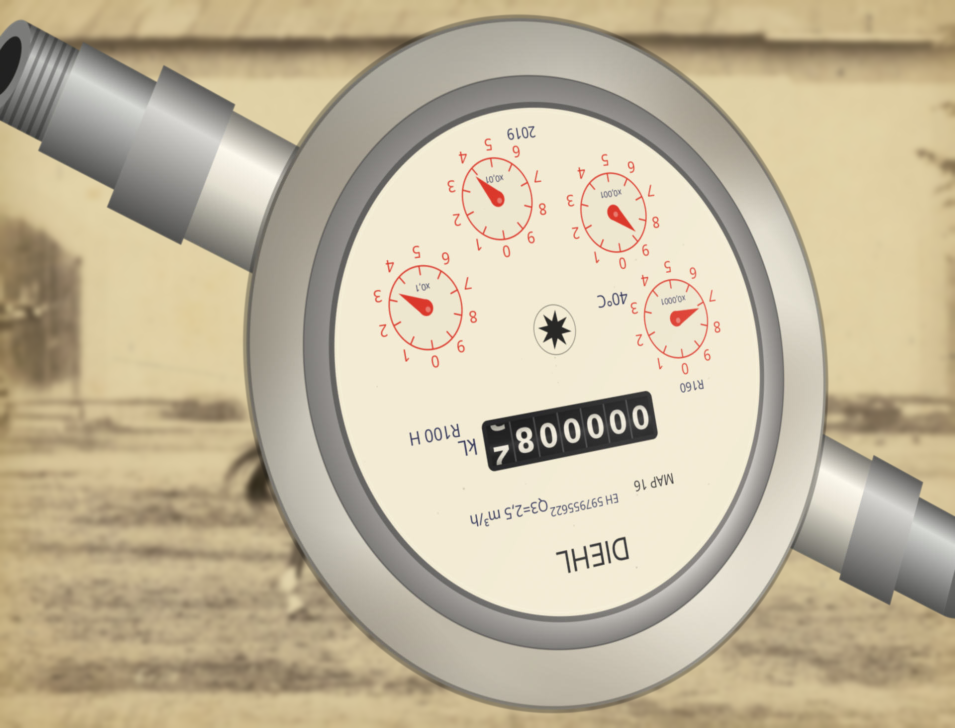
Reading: 82.3387 kL
